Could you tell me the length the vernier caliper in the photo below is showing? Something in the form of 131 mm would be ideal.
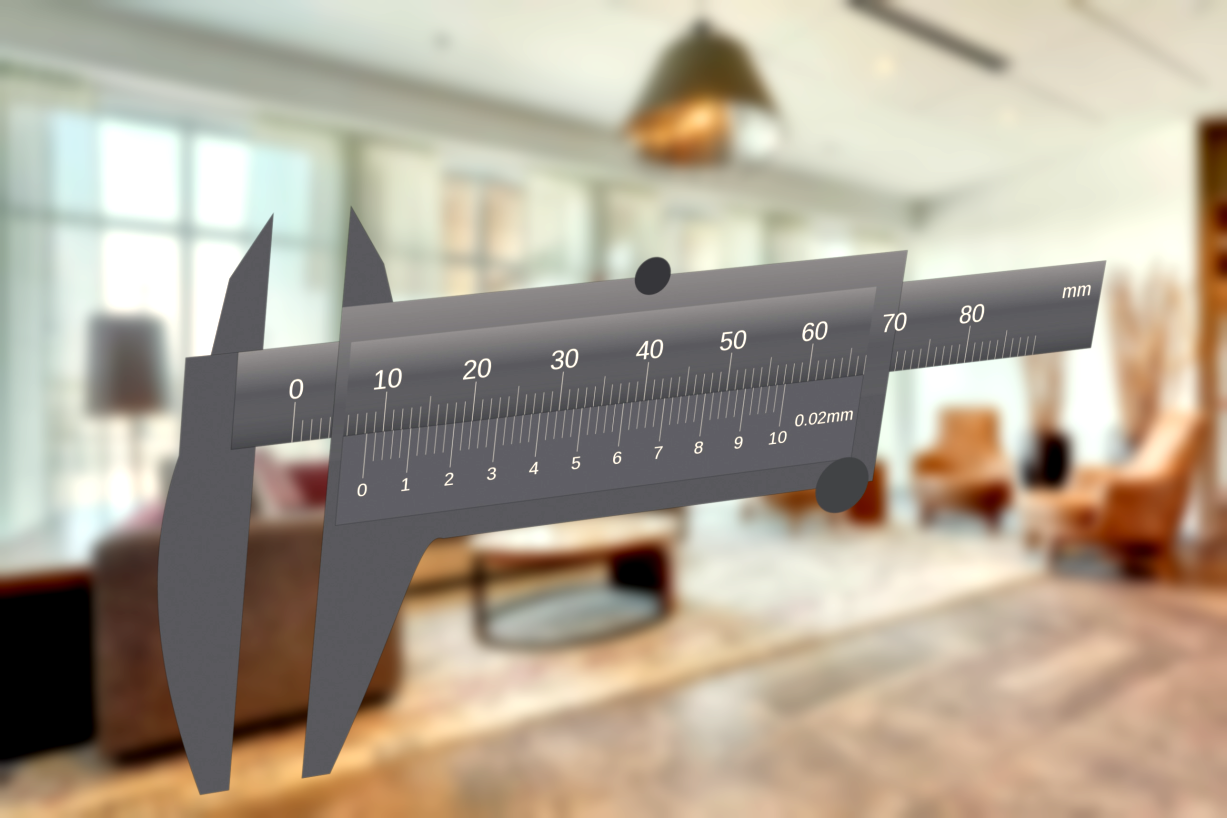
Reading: 8.2 mm
